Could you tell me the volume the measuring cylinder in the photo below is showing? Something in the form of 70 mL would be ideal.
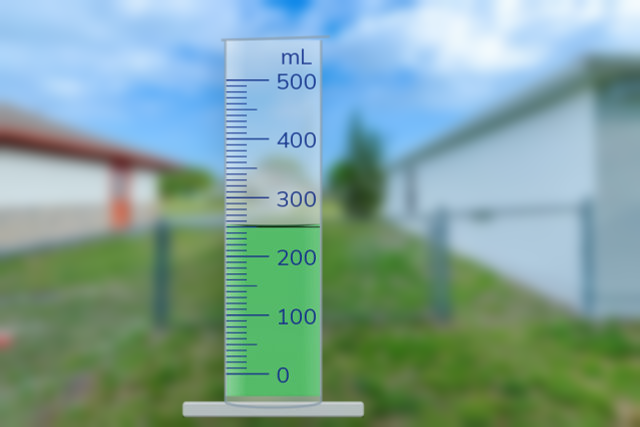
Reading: 250 mL
